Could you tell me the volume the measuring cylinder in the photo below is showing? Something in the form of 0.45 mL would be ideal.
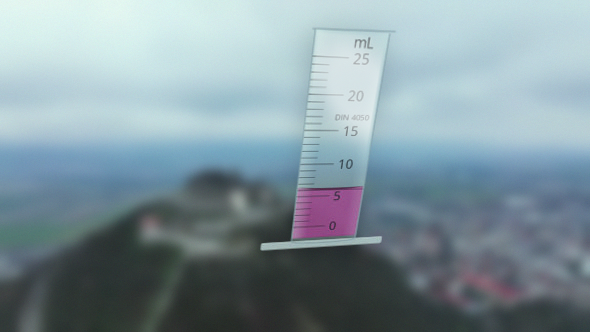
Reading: 6 mL
